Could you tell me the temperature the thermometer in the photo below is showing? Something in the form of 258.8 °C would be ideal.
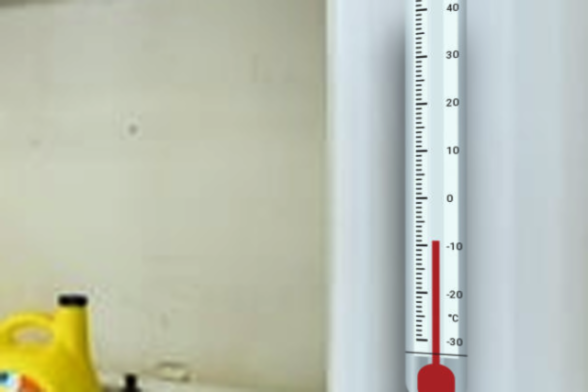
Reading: -9 °C
